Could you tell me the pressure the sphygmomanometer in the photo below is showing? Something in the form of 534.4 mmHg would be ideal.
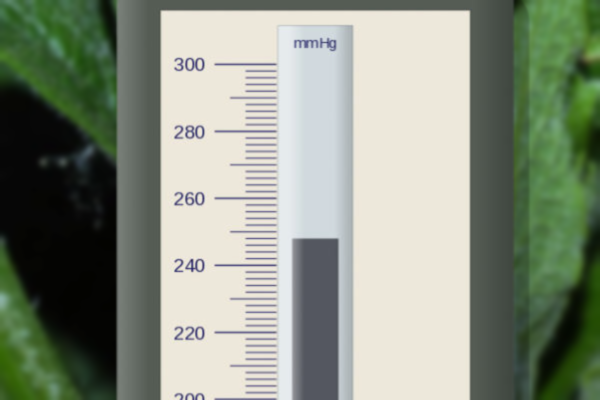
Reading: 248 mmHg
